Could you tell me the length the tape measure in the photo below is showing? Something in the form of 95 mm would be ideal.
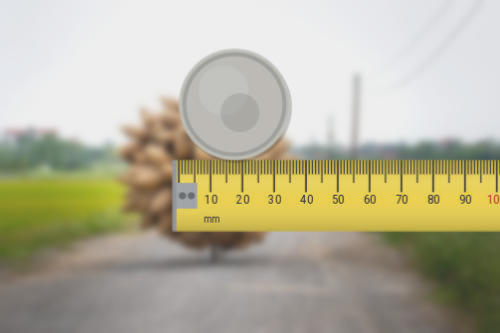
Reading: 35 mm
